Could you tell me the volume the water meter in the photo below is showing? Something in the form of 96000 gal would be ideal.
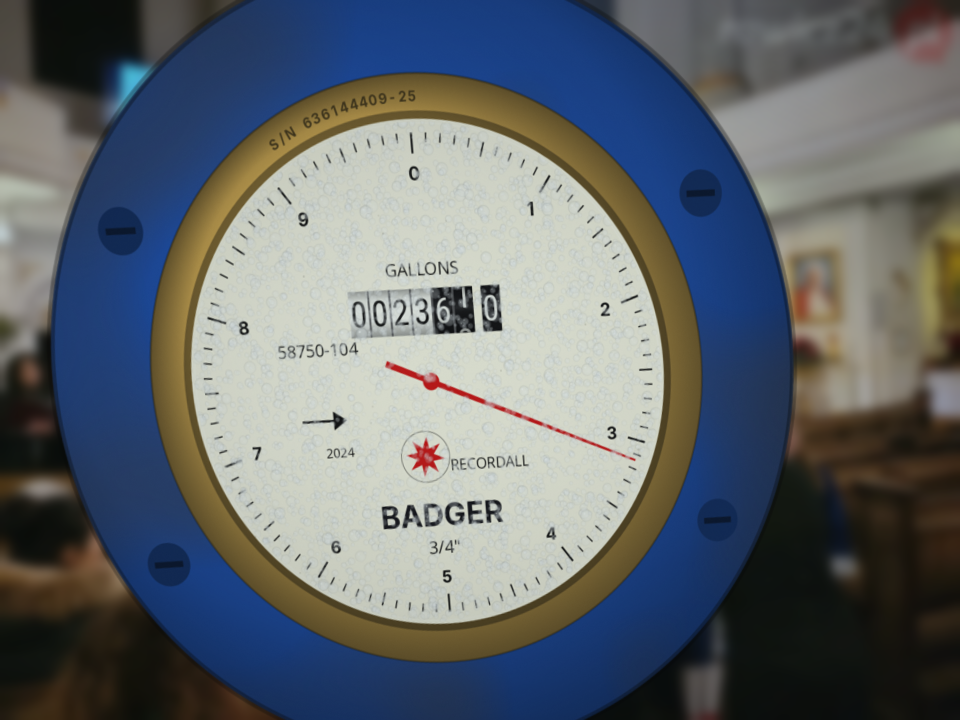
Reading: 23613.1 gal
